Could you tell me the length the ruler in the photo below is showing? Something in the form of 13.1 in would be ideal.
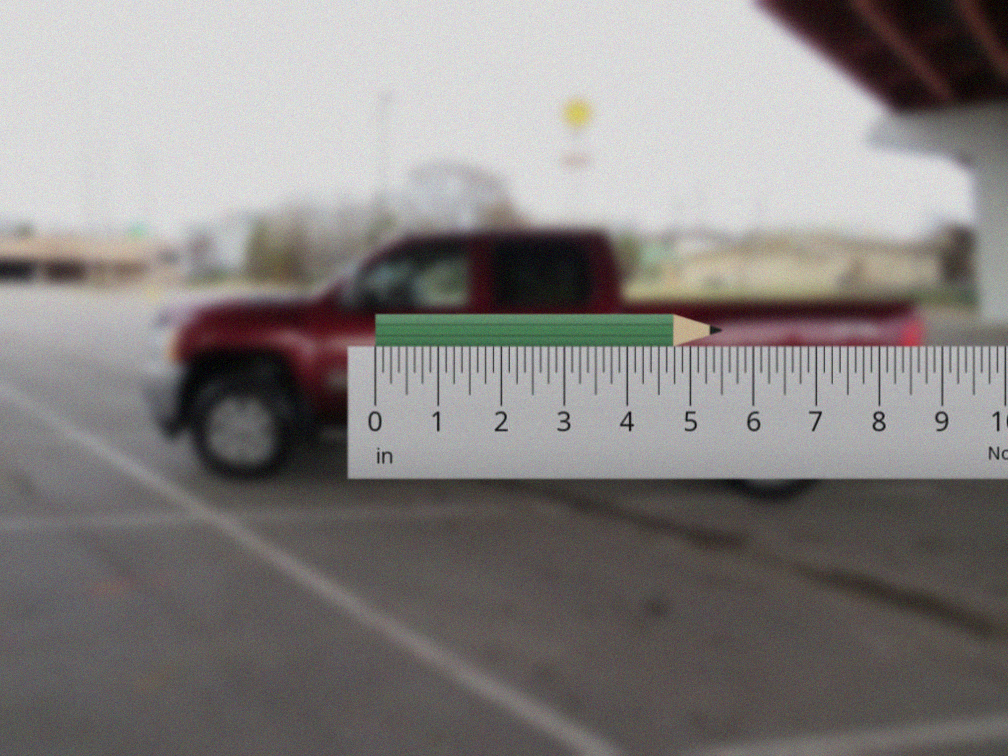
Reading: 5.5 in
